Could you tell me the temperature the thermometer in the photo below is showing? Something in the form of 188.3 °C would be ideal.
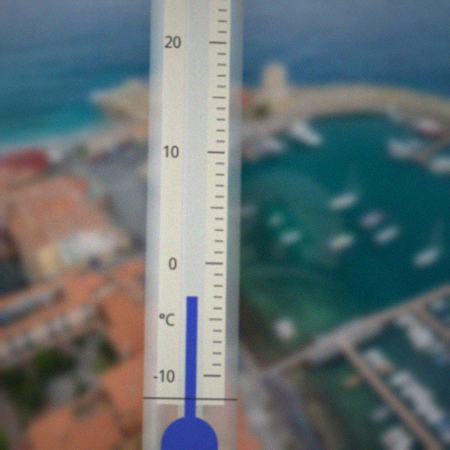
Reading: -3 °C
